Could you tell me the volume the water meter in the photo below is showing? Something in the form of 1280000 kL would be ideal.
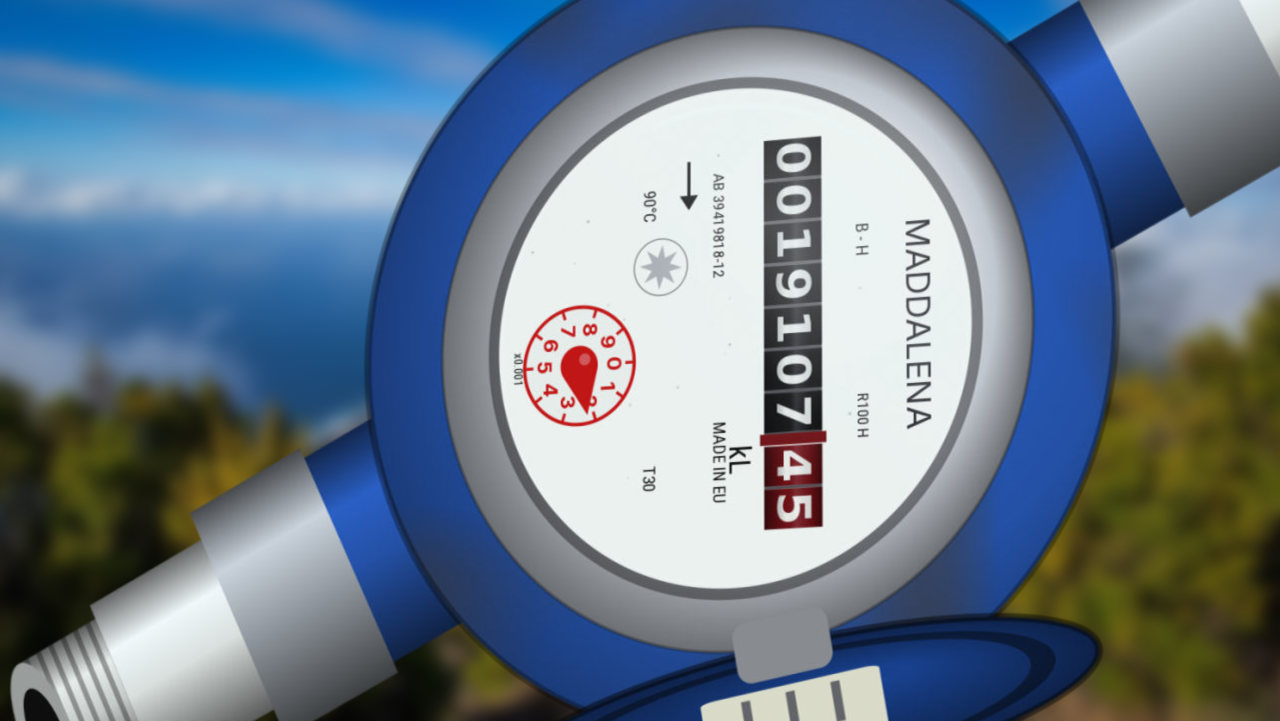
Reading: 19107.452 kL
